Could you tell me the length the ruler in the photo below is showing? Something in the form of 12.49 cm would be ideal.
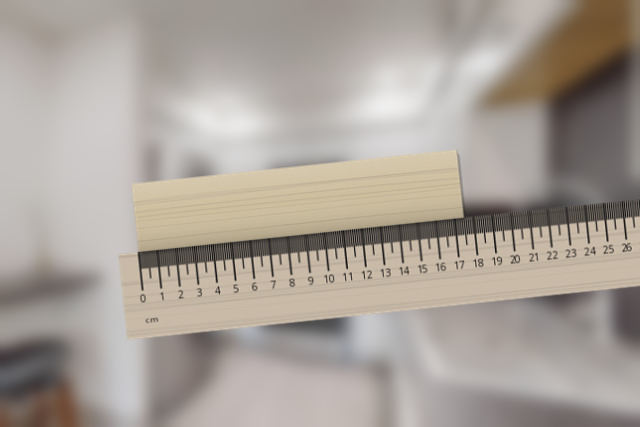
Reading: 17.5 cm
